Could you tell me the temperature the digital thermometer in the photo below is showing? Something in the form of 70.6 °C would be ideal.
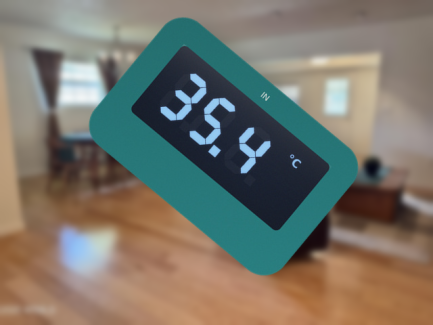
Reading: 35.4 °C
